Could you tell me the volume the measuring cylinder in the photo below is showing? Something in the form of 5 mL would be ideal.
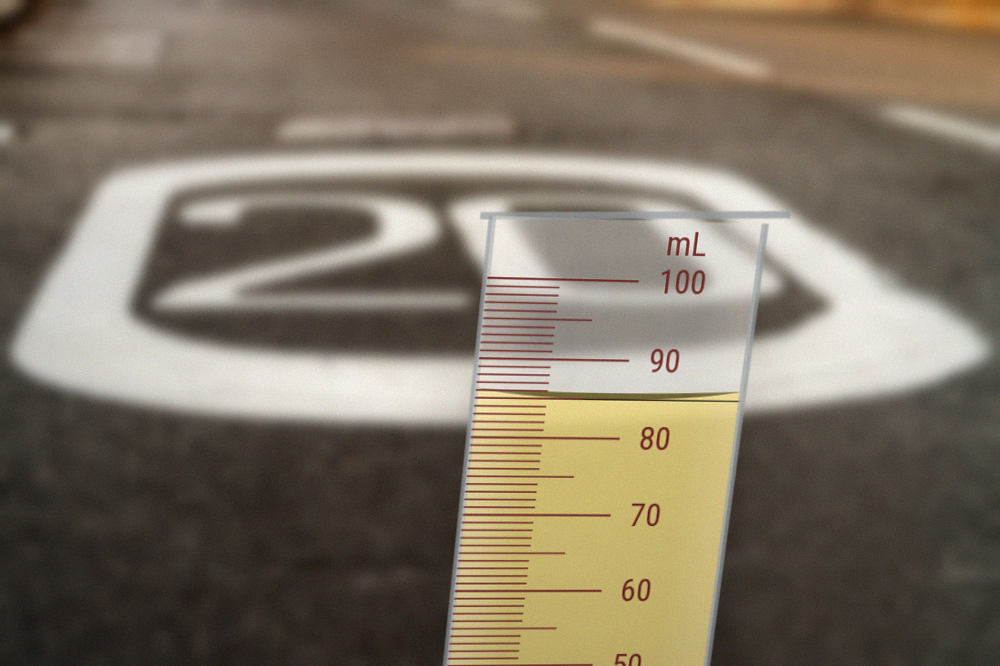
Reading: 85 mL
